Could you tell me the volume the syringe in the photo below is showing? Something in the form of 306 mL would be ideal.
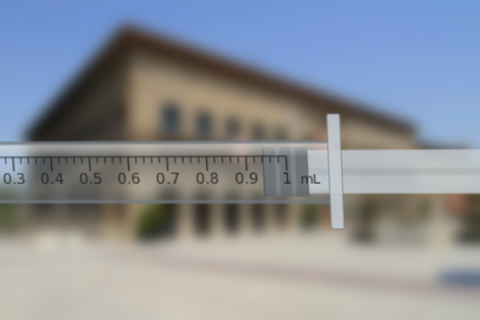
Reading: 0.94 mL
